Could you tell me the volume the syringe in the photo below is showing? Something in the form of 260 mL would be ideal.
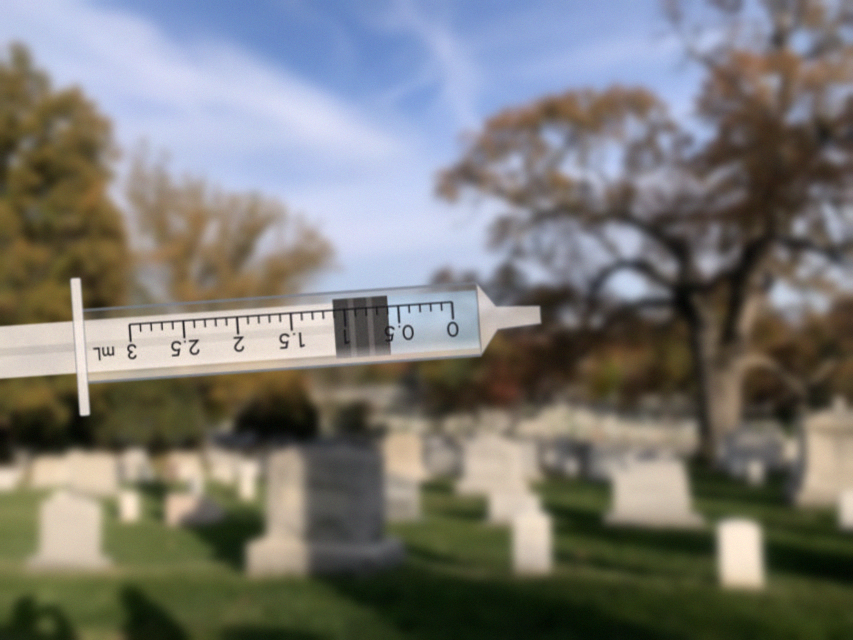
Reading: 0.6 mL
